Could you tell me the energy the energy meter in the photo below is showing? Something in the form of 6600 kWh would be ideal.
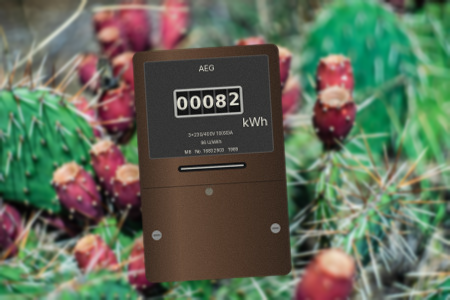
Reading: 82 kWh
